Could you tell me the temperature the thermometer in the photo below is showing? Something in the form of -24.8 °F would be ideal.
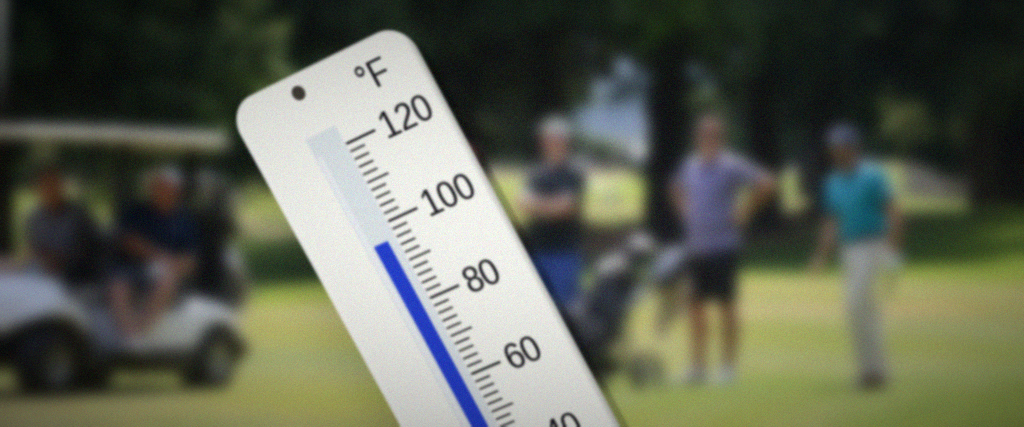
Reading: 96 °F
